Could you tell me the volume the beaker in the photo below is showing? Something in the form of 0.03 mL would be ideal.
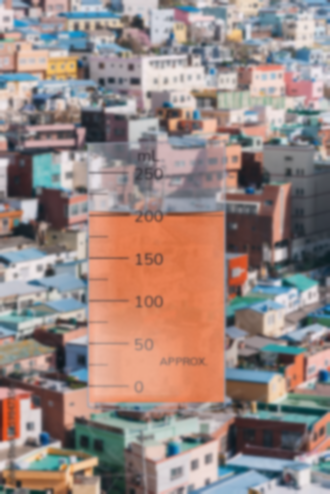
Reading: 200 mL
